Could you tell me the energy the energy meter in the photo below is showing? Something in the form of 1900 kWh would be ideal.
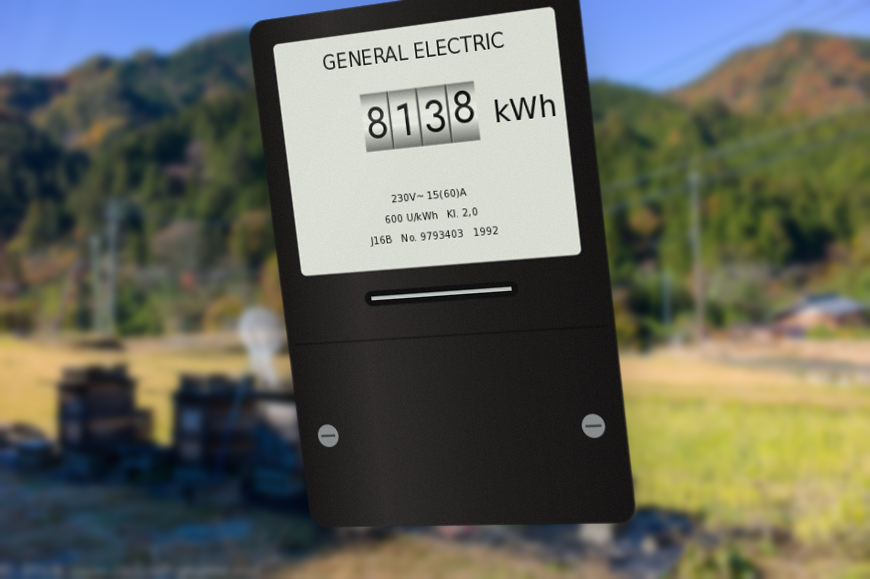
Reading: 8138 kWh
